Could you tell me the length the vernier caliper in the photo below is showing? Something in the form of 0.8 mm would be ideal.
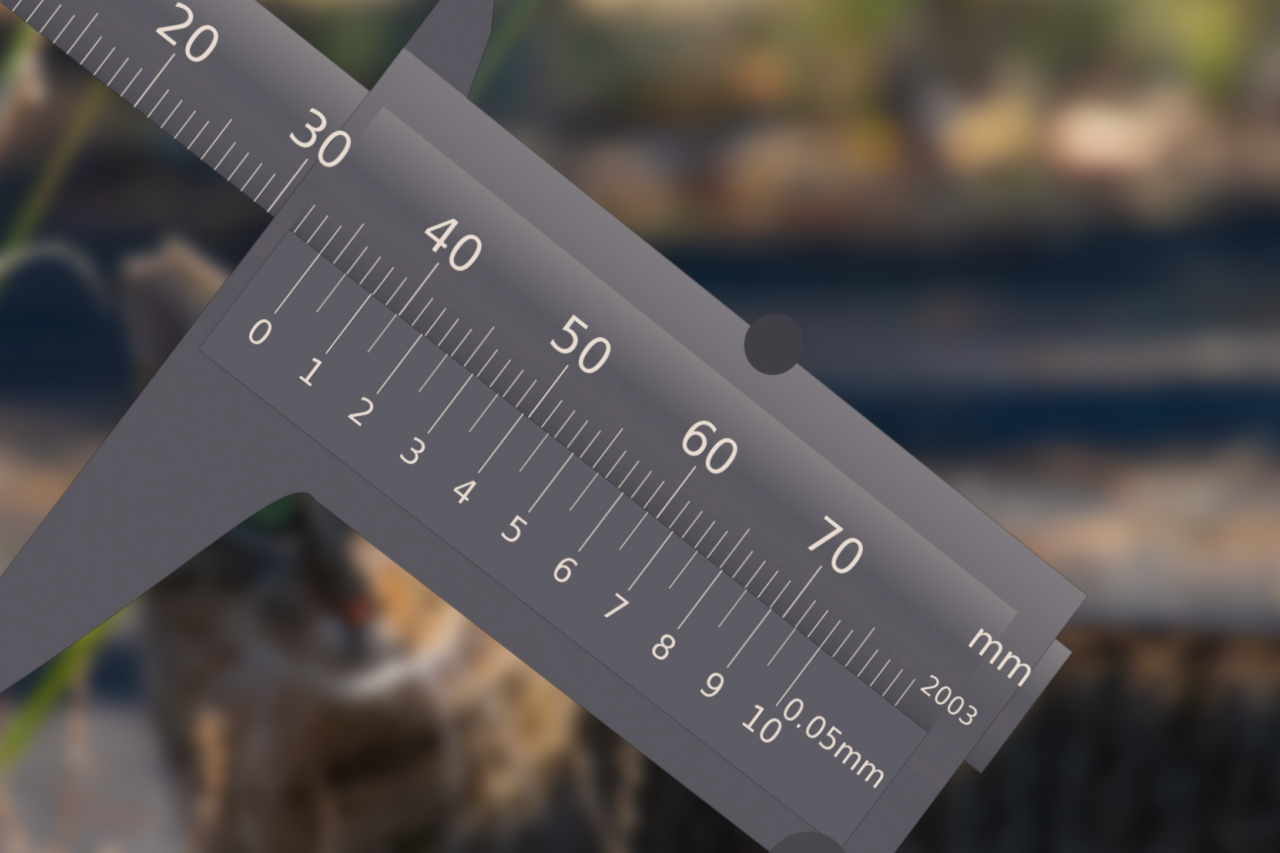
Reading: 34.0 mm
